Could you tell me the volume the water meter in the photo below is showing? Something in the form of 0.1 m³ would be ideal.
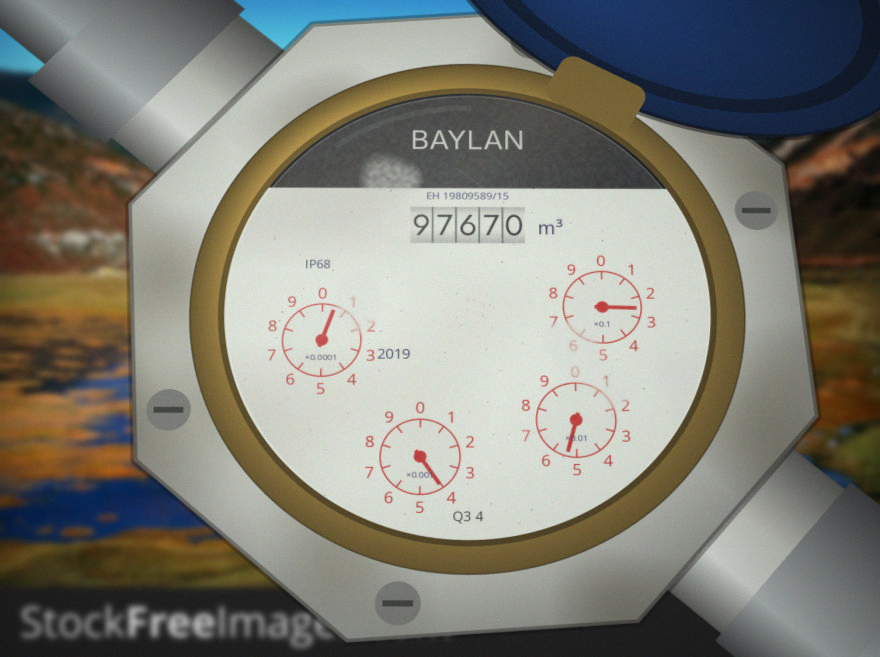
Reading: 97670.2540 m³
